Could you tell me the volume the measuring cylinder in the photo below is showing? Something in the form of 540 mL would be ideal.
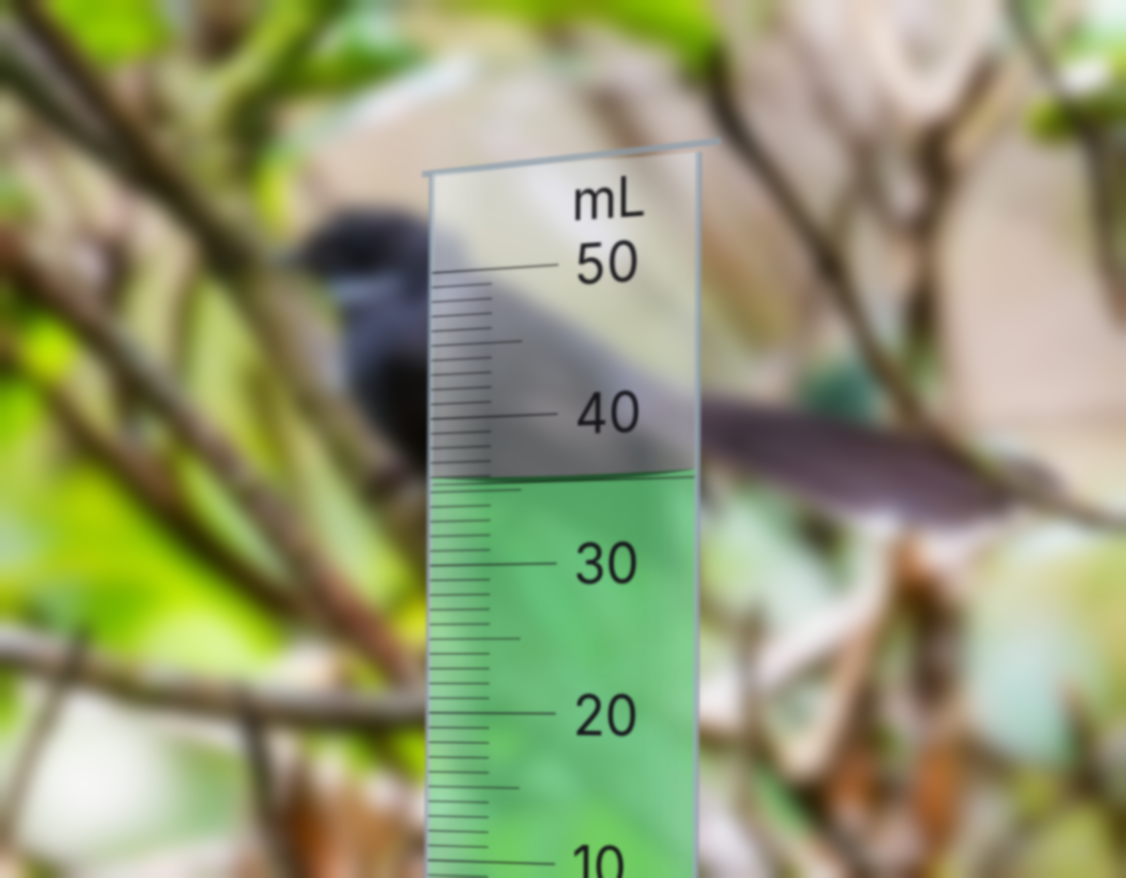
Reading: 35.5 mL
